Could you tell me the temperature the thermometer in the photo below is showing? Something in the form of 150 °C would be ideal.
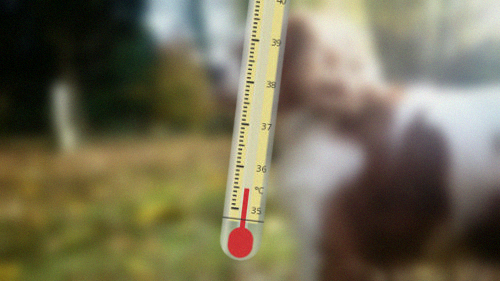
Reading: 35.5 °C
